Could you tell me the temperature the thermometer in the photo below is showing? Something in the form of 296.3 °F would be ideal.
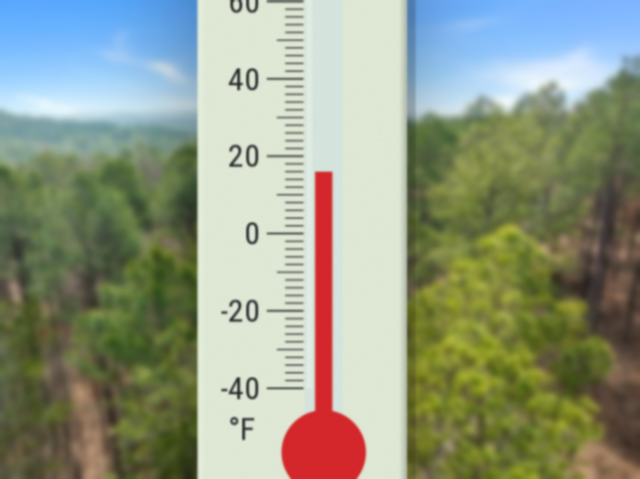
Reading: 16 °F
